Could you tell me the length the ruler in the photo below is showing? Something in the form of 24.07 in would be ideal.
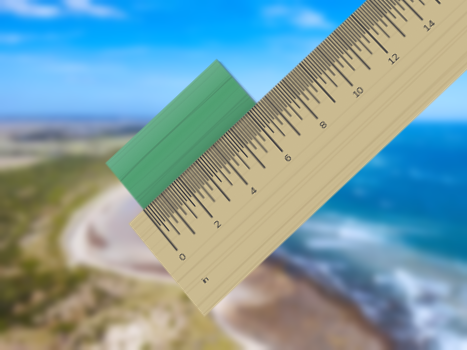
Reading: 6.5 in
